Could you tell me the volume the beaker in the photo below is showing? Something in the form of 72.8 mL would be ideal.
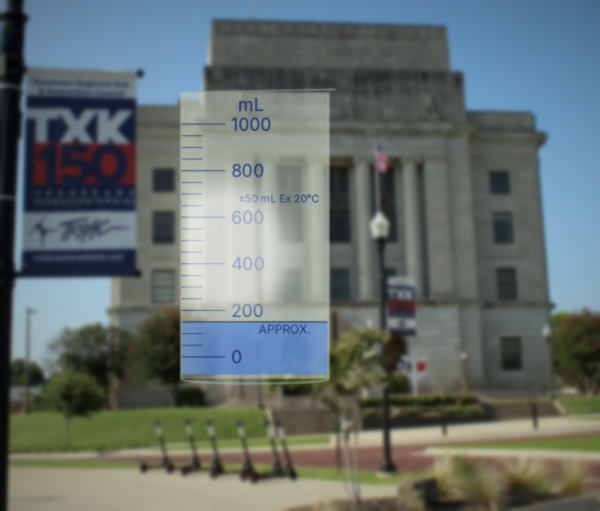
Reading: 150 mL
